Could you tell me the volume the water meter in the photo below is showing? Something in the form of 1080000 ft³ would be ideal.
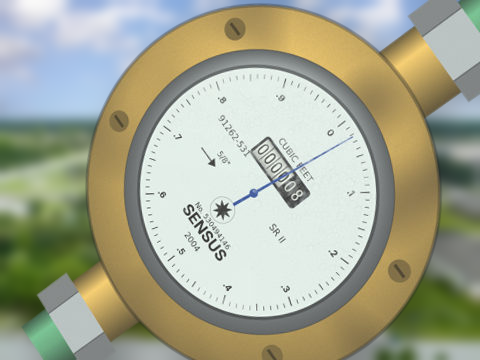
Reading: 8.02 ft³
